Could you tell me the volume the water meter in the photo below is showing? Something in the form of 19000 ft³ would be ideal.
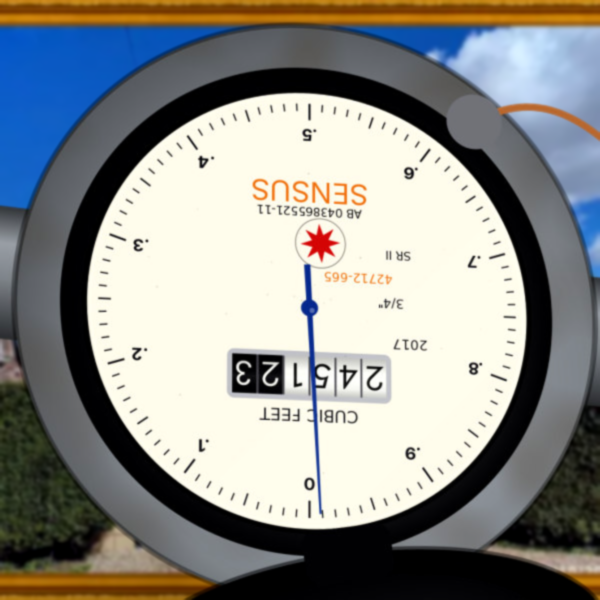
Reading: 245122.99 ft³
